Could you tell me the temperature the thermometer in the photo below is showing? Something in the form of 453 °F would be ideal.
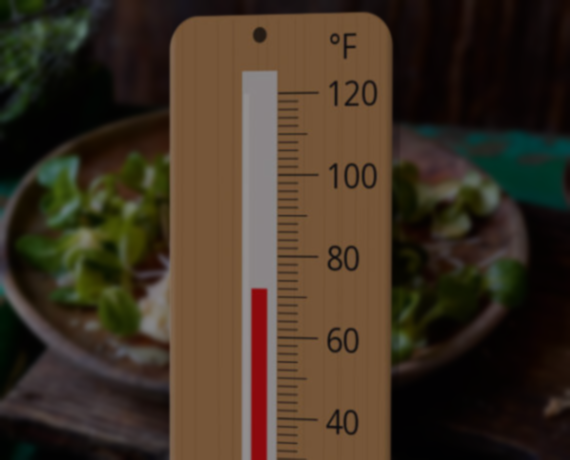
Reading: 72 °F
